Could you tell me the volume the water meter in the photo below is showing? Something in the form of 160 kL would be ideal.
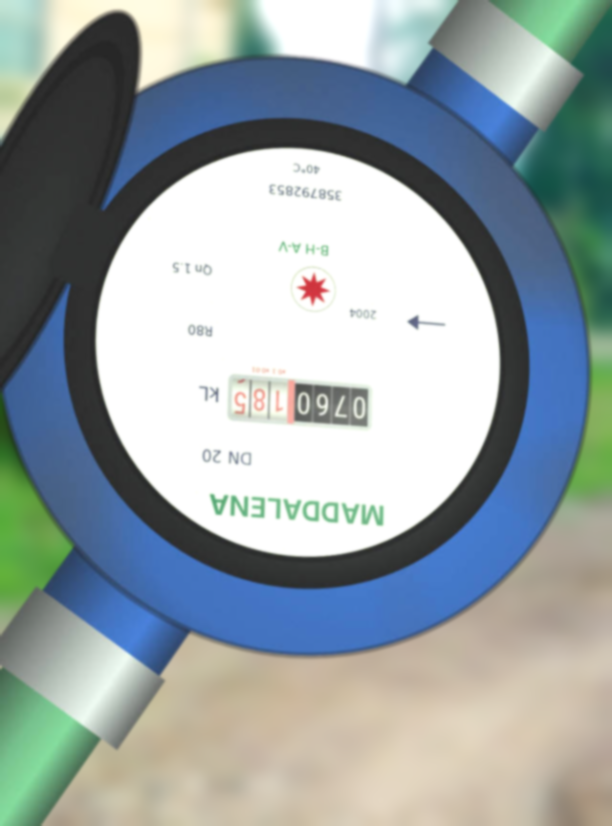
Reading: 760.185 kL
